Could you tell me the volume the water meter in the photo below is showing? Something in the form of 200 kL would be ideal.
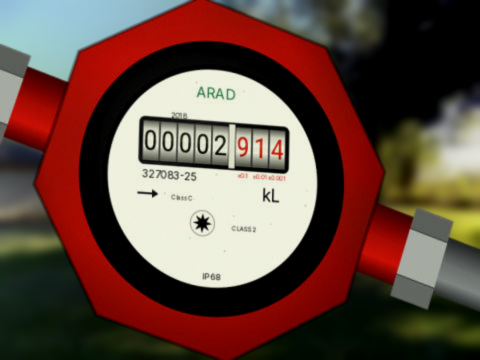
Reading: 2.914 kL
